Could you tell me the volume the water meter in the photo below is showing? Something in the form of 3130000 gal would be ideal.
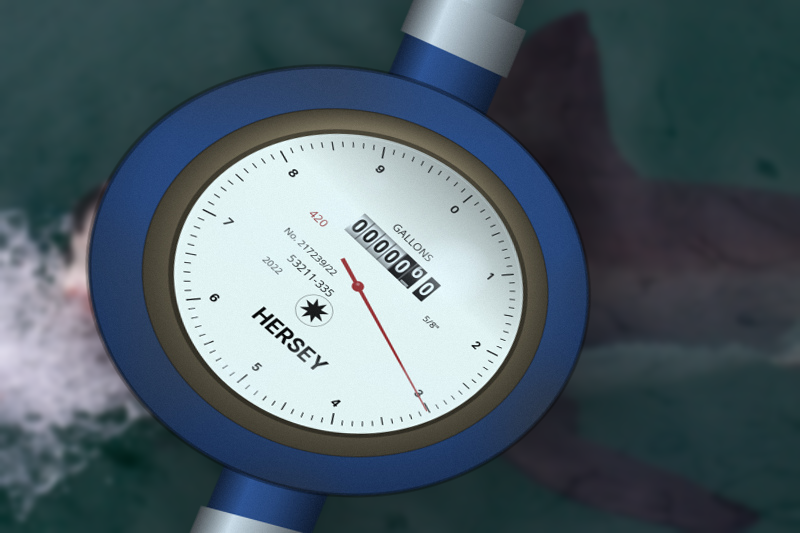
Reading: 63.0 gal
